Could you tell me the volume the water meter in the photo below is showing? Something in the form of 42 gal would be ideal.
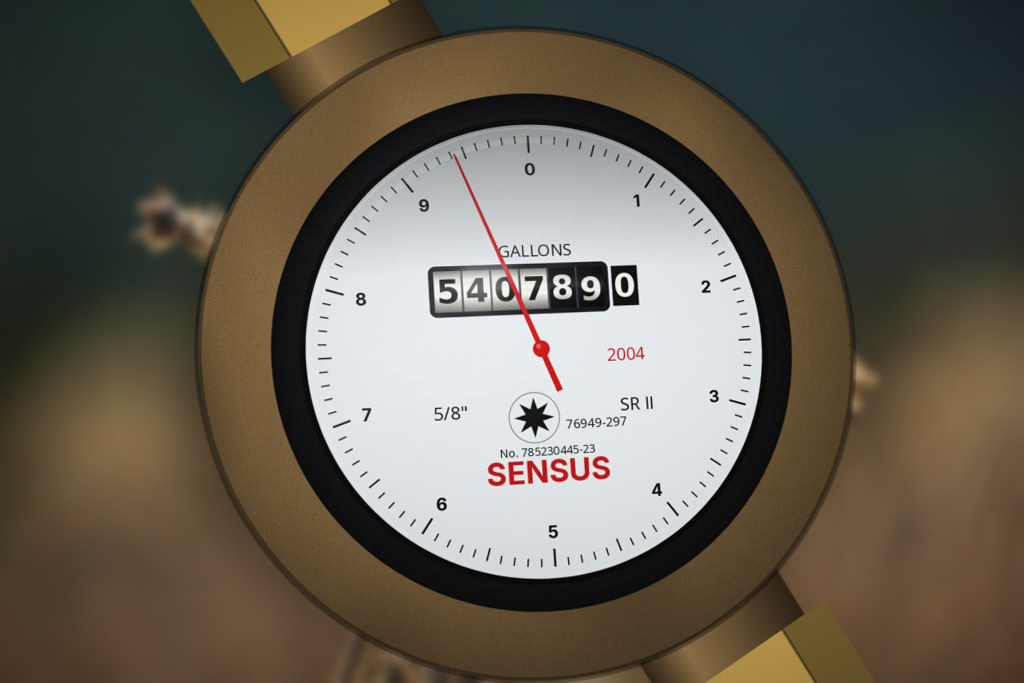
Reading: 5407889.4 gal
